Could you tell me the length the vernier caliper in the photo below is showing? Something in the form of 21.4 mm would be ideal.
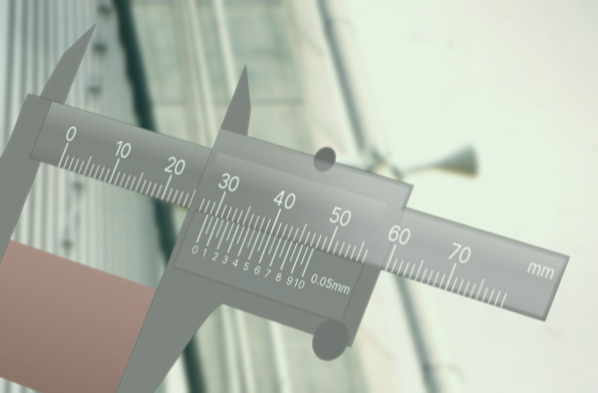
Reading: 28.6 mm
